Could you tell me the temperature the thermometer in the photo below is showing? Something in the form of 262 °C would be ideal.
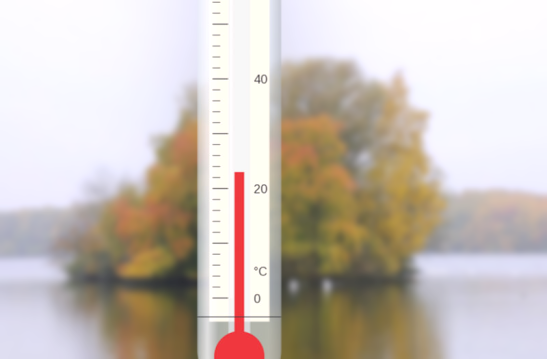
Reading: 23 °C
